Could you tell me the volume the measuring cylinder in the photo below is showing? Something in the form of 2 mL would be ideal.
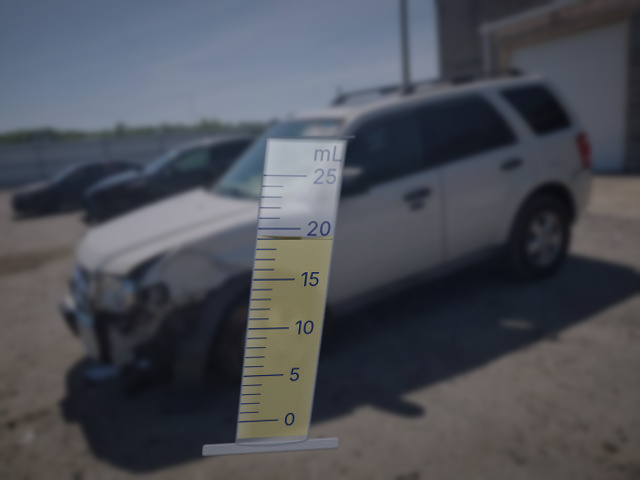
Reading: 19 mL
